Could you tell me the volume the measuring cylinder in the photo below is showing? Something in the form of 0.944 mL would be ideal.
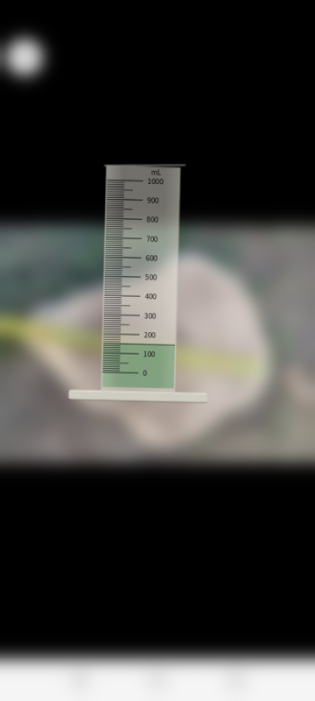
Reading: 150 mL
